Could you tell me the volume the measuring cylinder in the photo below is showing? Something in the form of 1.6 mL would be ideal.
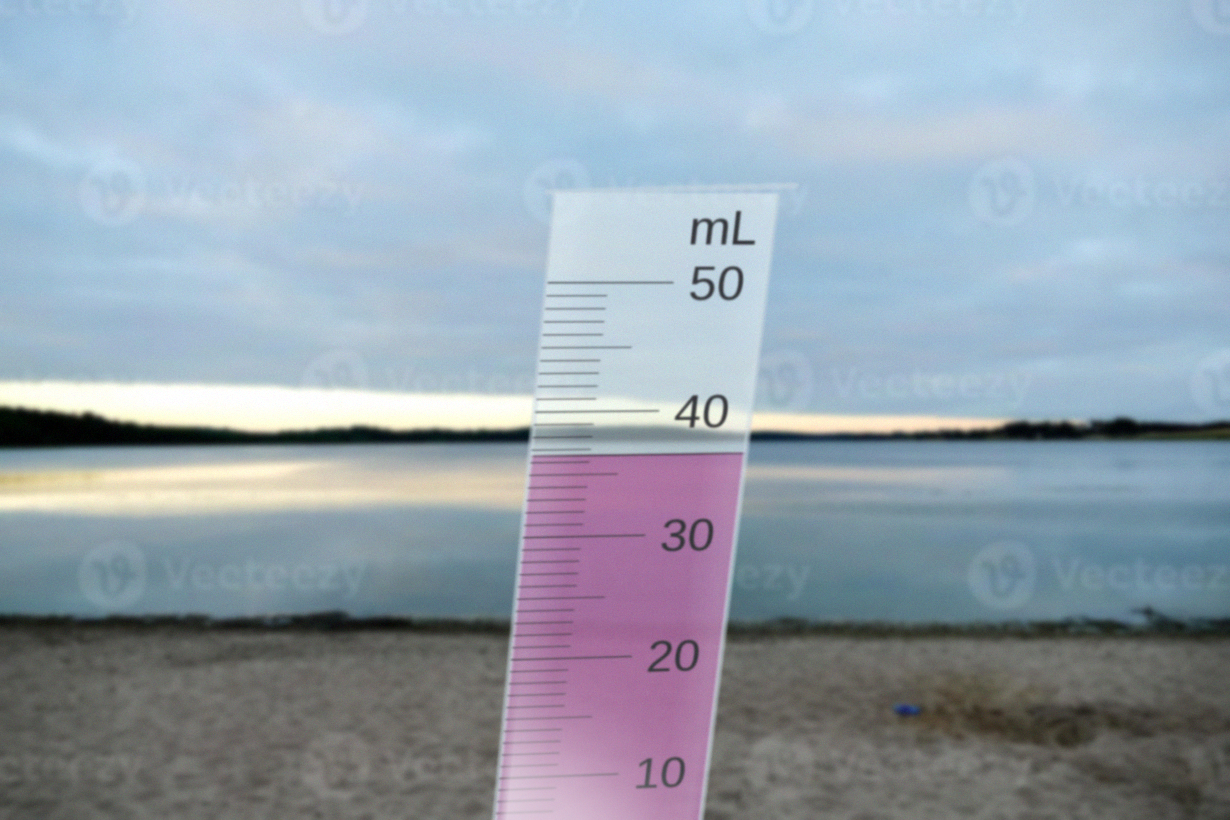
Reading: 36.5 mL
